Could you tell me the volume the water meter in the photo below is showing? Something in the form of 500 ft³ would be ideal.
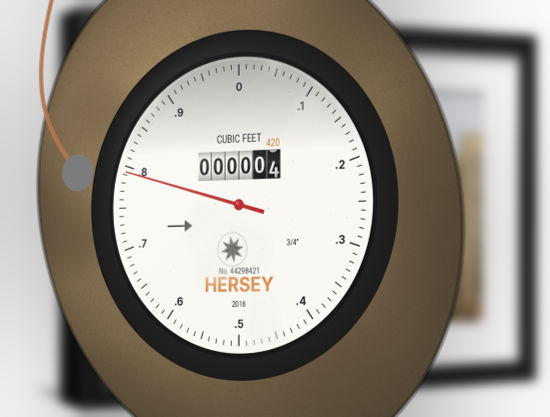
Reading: 3.79 ft³
